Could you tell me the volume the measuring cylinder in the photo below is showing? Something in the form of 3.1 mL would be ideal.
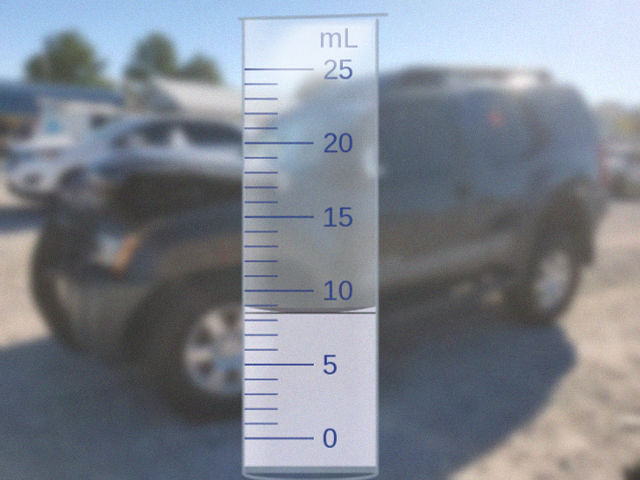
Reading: 8.5 mL
